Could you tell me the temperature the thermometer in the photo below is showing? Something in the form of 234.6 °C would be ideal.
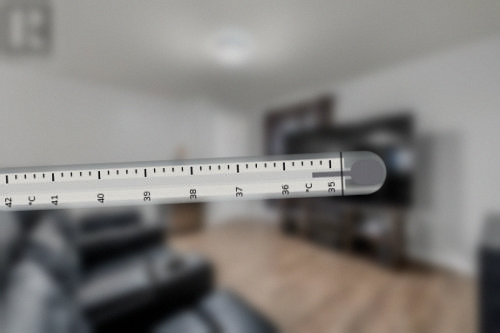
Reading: 35.4 °C
